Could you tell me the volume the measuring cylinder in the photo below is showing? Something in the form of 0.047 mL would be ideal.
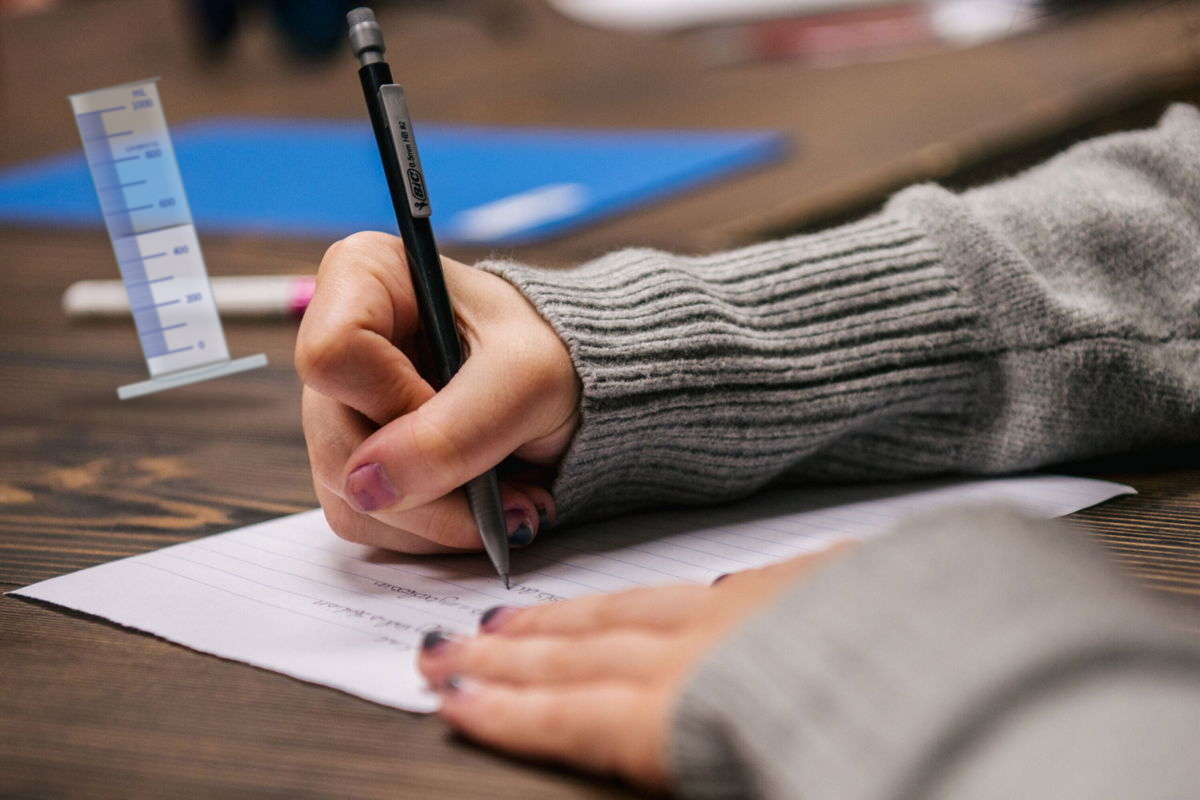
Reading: 500 mL
